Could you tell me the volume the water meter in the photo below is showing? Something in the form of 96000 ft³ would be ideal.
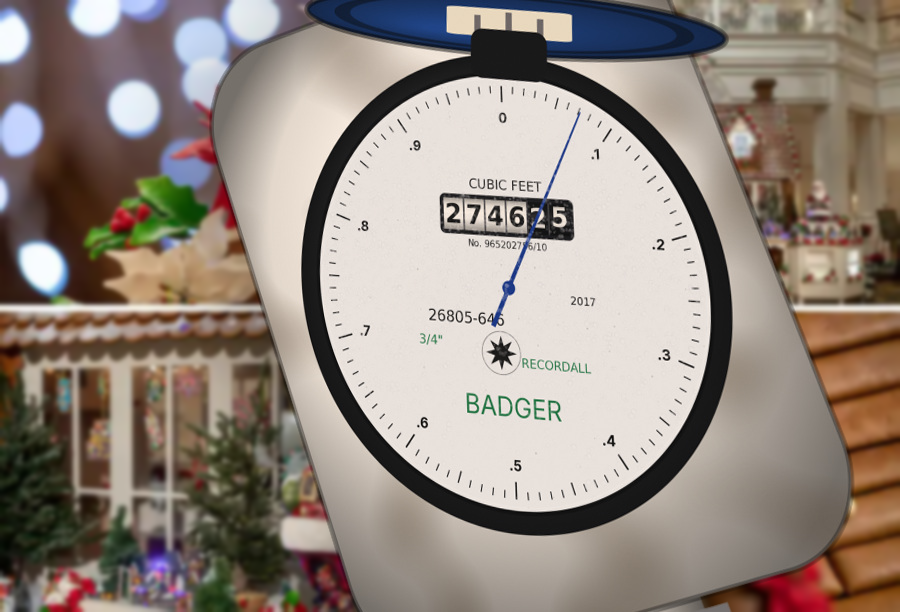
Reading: 274625.07 ft³
